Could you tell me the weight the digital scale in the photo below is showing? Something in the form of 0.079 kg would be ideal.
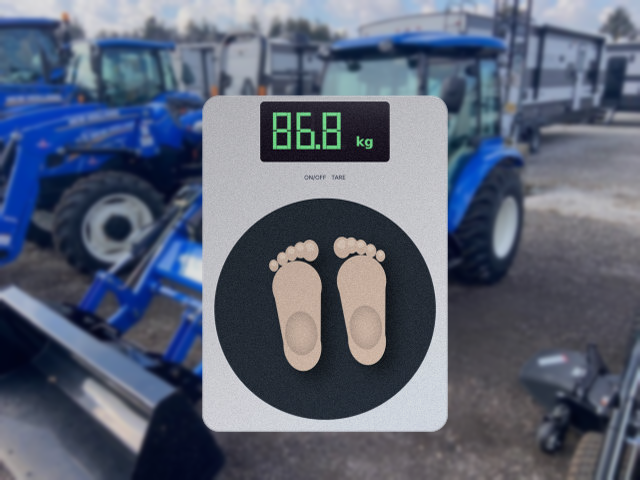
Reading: 86.8 kg
